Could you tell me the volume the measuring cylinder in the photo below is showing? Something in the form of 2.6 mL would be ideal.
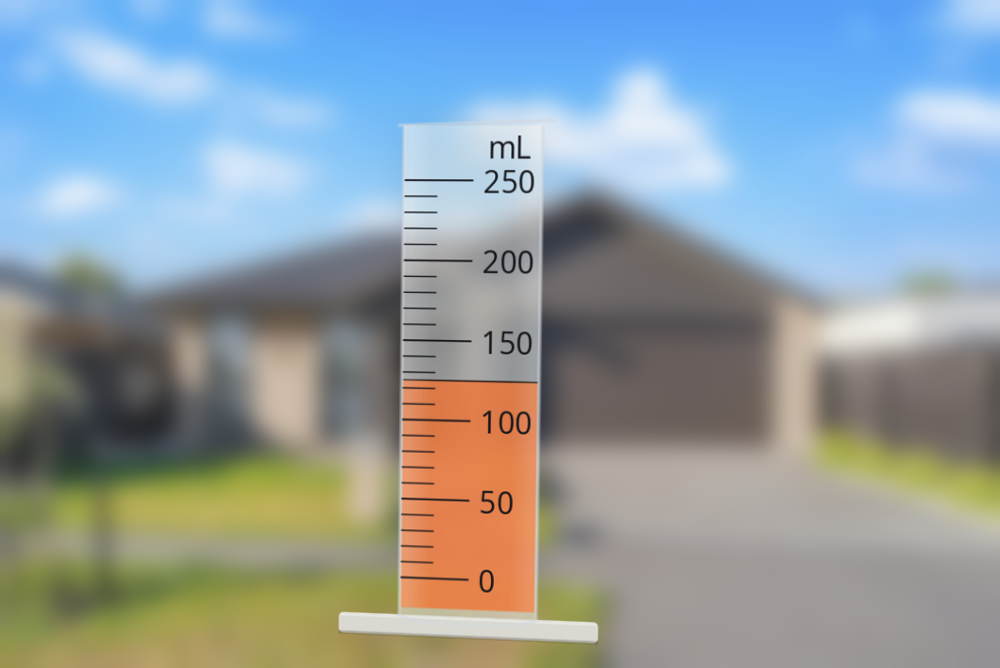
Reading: 125 mL
